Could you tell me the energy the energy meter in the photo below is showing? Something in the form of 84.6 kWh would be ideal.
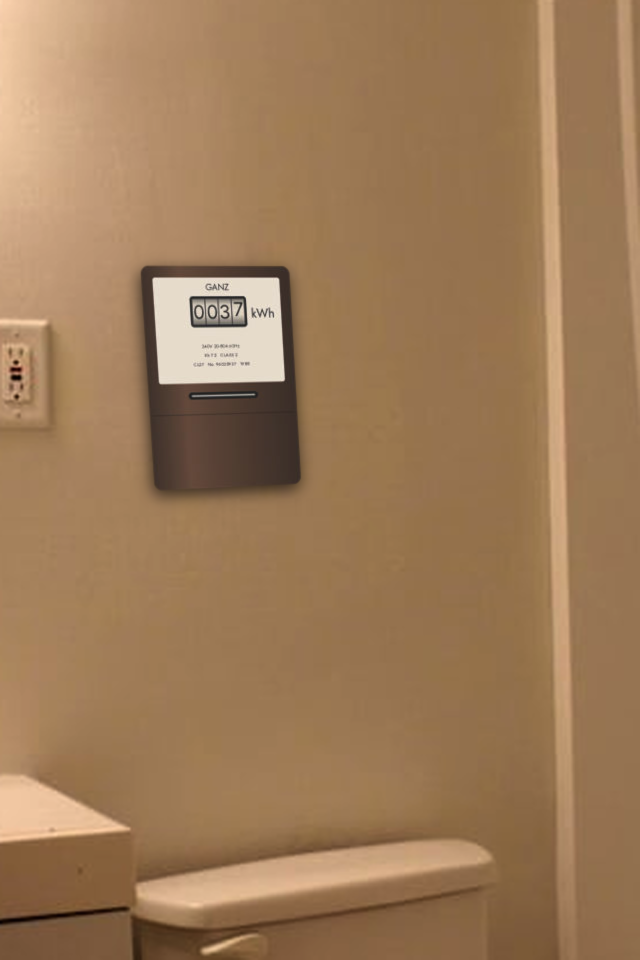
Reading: 37 kWh
